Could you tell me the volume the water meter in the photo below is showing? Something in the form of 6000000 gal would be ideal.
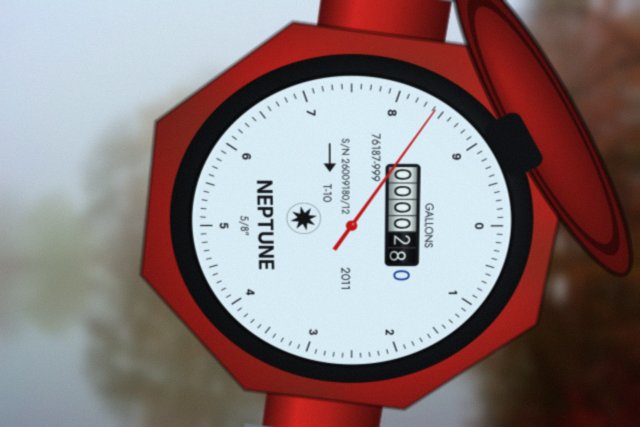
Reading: 278.4 gal
